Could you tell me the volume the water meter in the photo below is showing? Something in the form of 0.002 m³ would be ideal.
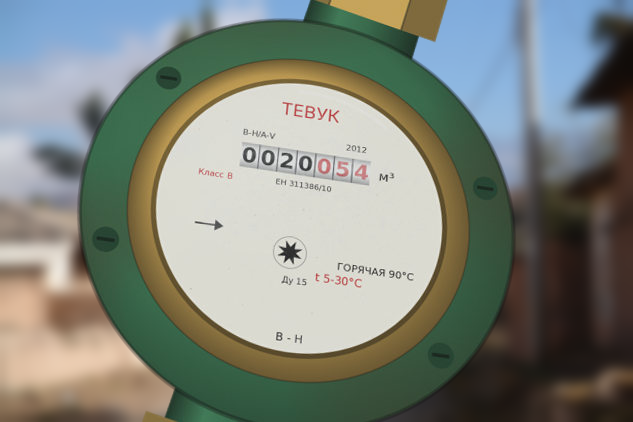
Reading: 20.054 m³
